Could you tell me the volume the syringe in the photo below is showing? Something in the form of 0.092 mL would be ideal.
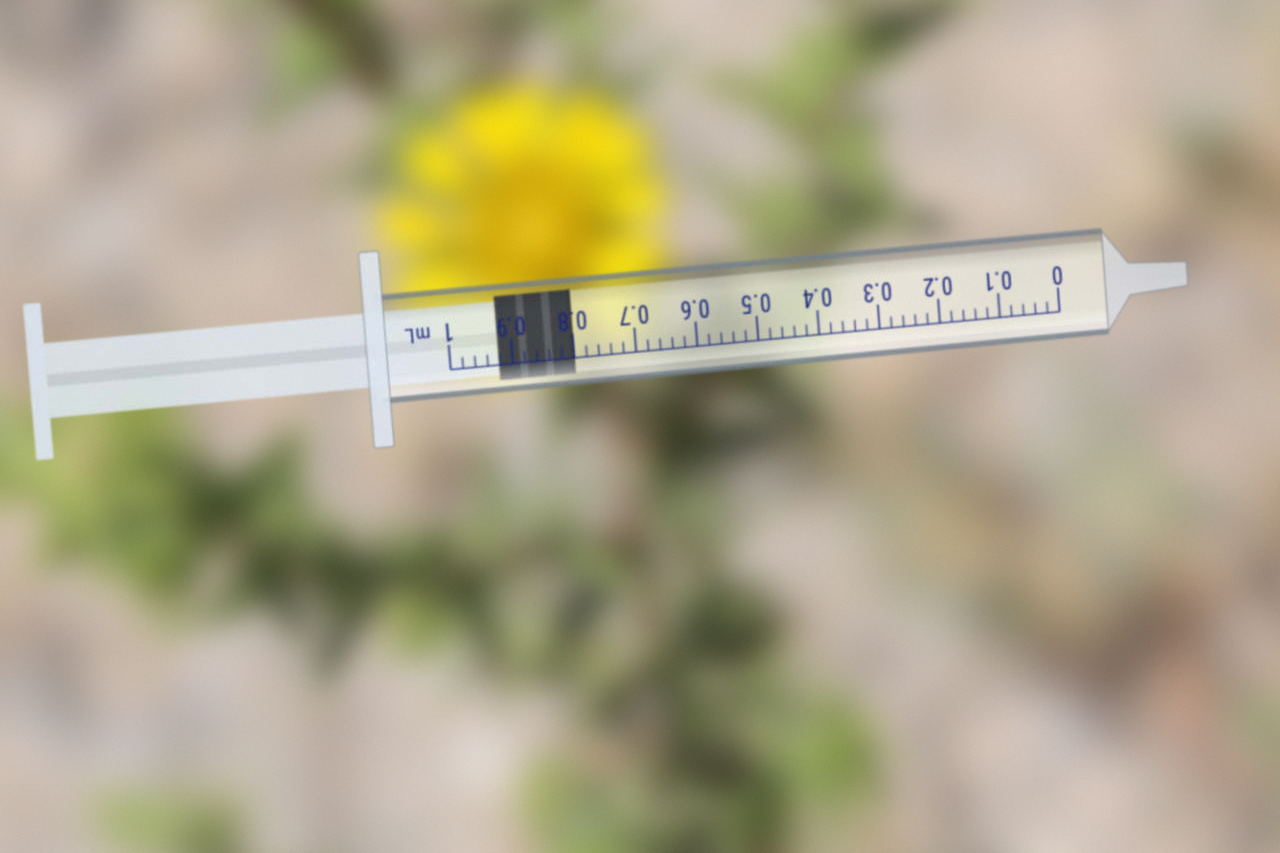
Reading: 0.8 mL
